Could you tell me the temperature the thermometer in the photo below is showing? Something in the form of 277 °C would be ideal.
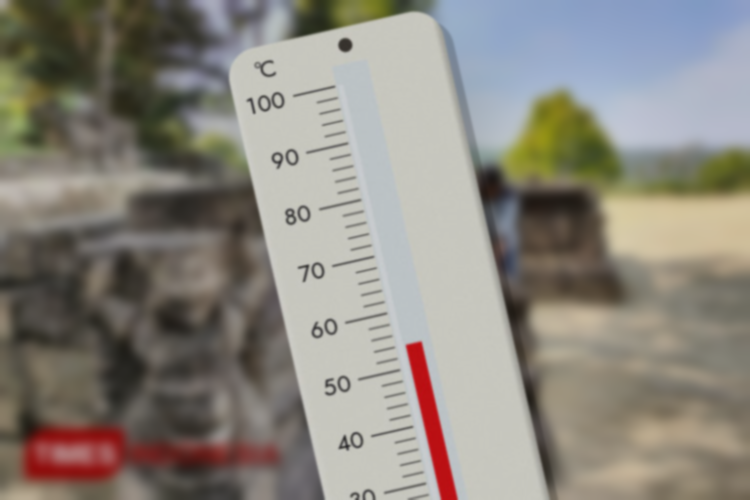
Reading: 54 °C
